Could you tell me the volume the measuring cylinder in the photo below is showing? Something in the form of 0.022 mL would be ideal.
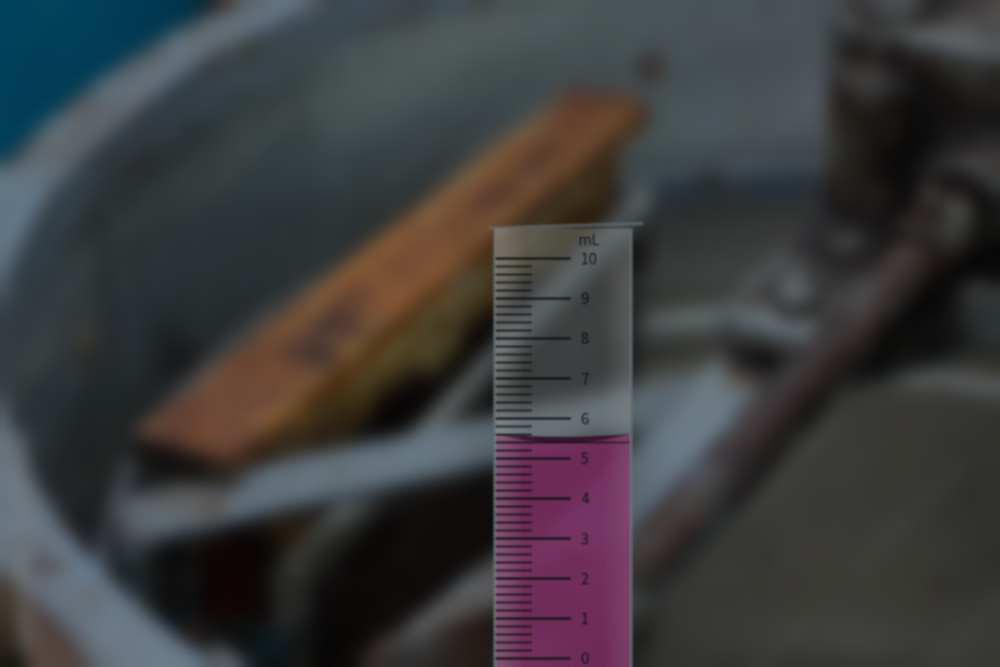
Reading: 5.4 mL
